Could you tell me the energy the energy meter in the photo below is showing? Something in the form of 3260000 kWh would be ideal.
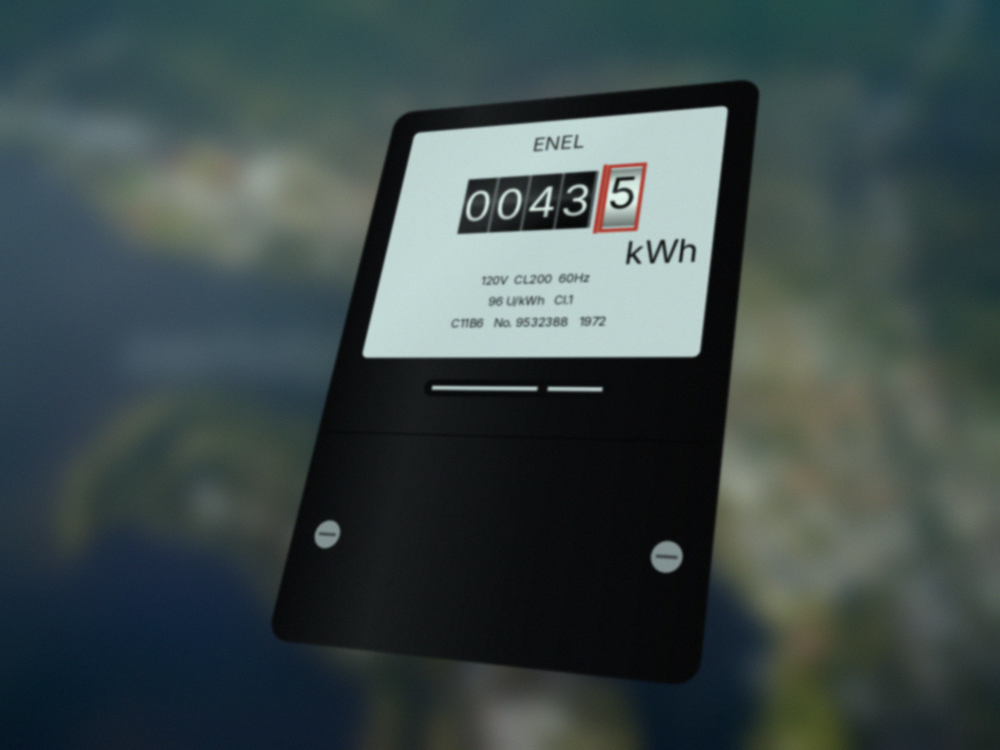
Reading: 43.5 kWh
